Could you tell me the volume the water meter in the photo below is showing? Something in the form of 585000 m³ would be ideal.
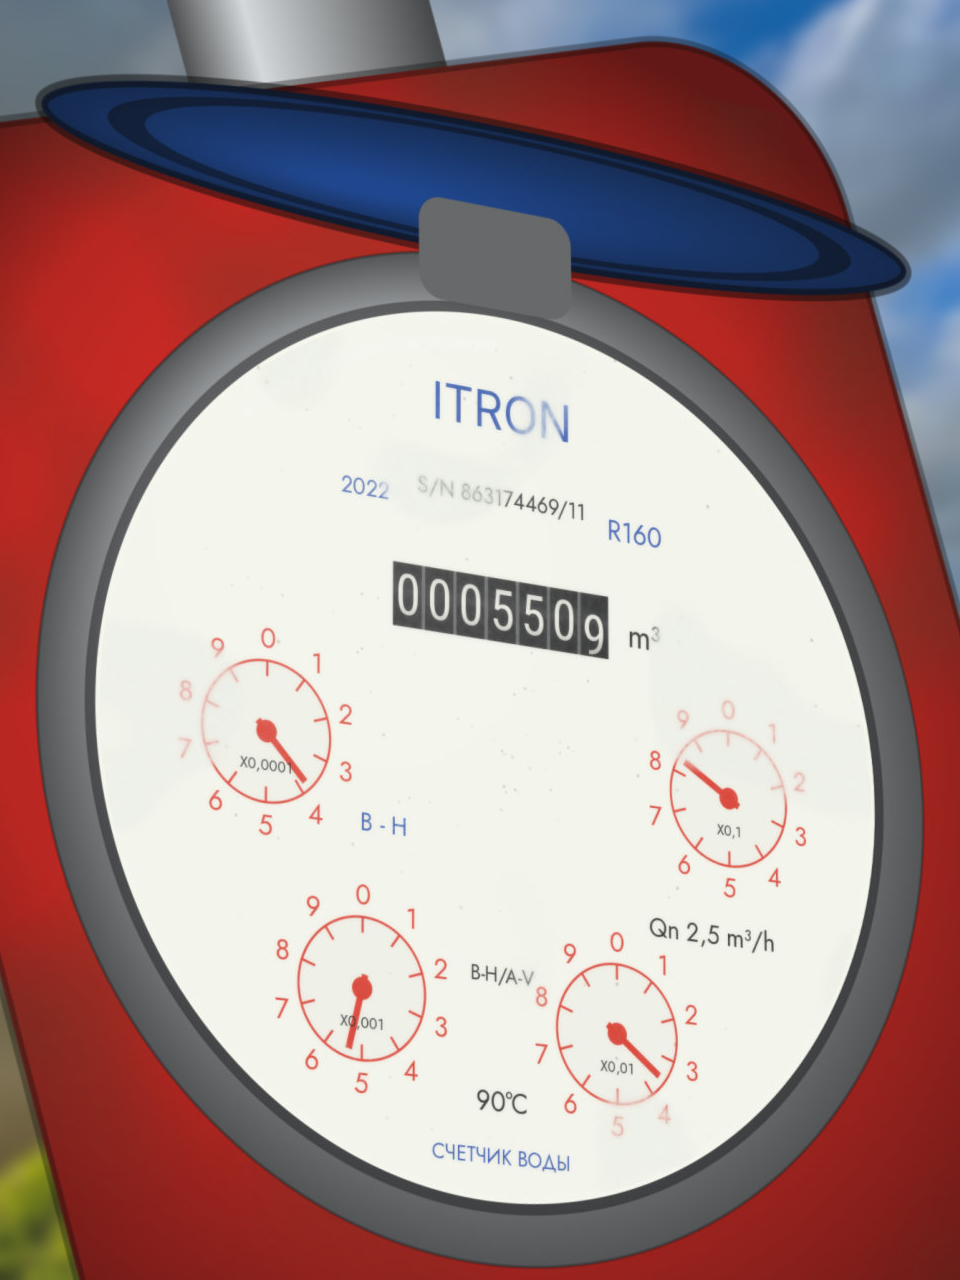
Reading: 5508.8353 m³
